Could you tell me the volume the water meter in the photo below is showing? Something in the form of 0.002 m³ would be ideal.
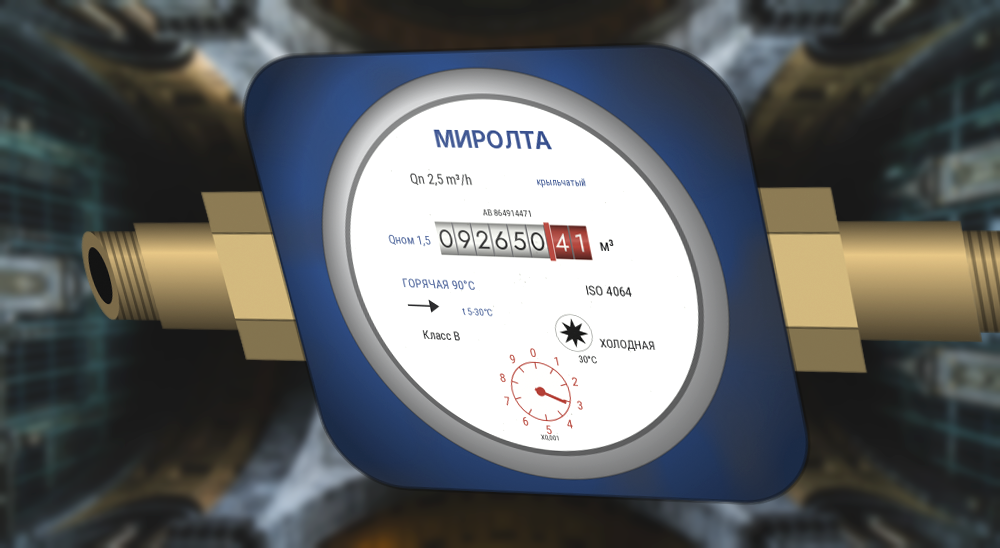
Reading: 92650.413 m³
